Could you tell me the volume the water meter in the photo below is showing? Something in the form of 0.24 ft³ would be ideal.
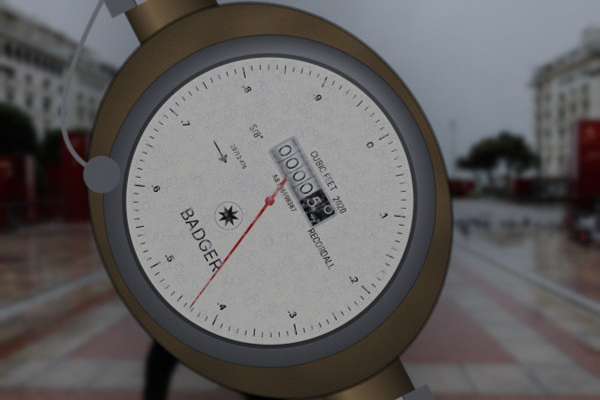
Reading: 56.43 ft³
